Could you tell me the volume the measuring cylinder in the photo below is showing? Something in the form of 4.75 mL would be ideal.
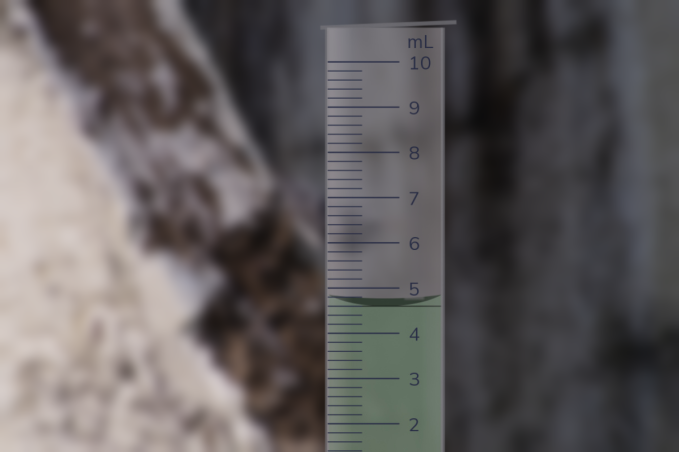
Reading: 4.6 mL
